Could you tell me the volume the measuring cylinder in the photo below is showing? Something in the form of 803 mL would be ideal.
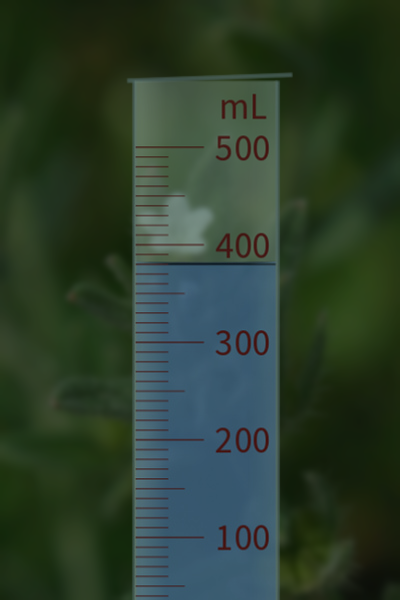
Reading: 380 mL
